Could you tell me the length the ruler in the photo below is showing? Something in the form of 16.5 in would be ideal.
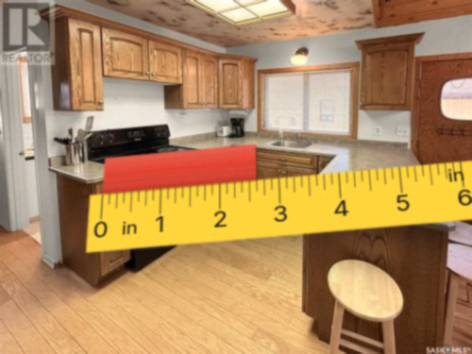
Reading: 2.625 in
